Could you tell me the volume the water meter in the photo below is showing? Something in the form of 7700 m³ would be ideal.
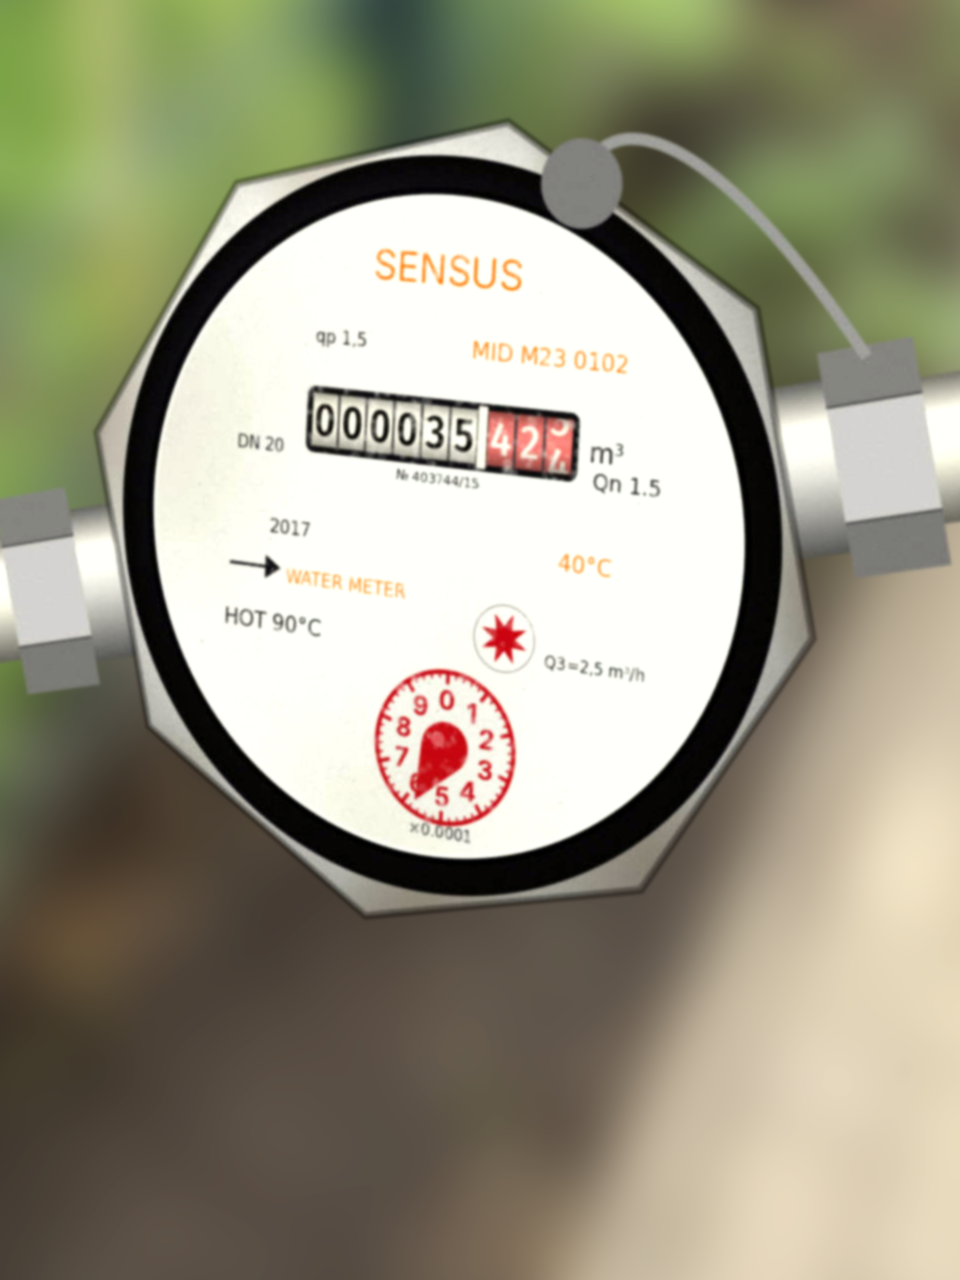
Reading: 35.4235 m³
